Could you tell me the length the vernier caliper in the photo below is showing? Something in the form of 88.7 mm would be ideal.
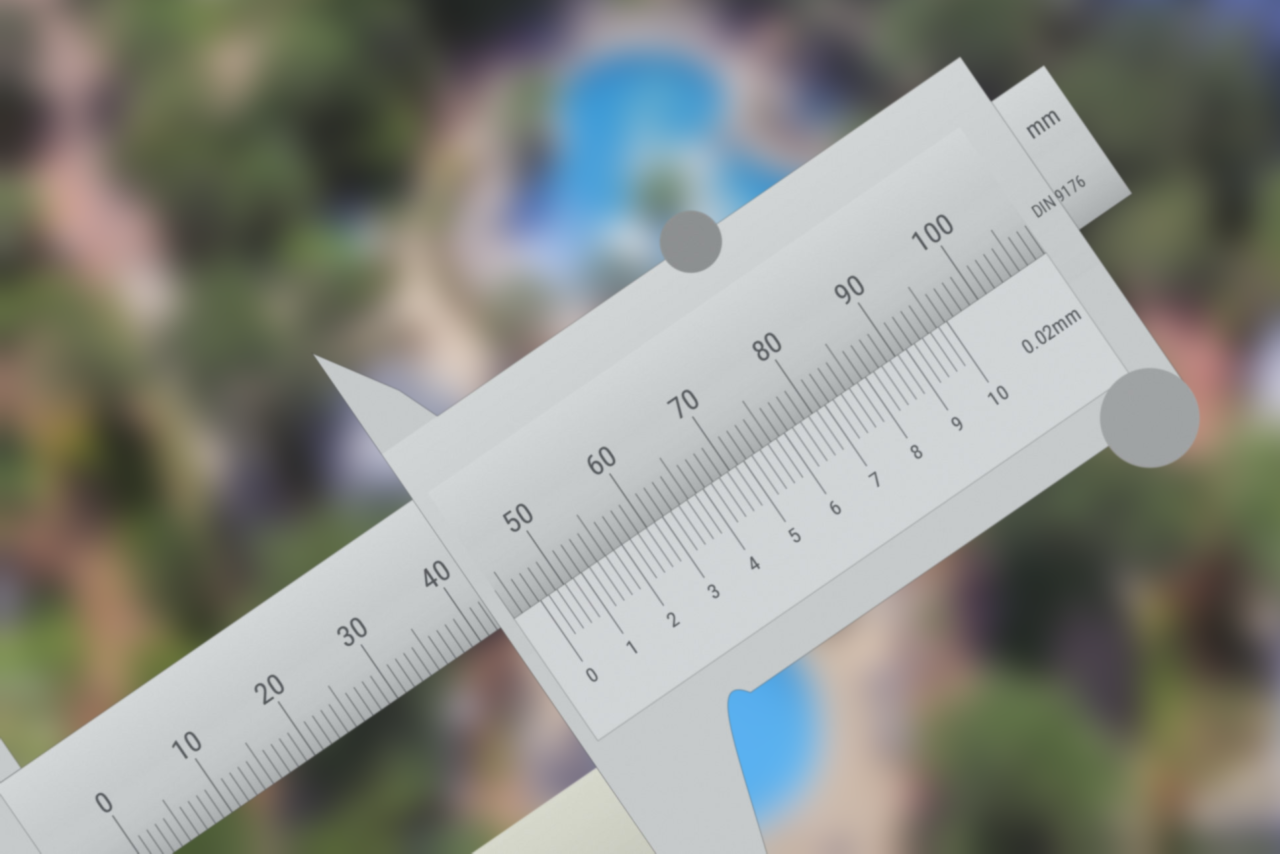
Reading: 47.2 mm
